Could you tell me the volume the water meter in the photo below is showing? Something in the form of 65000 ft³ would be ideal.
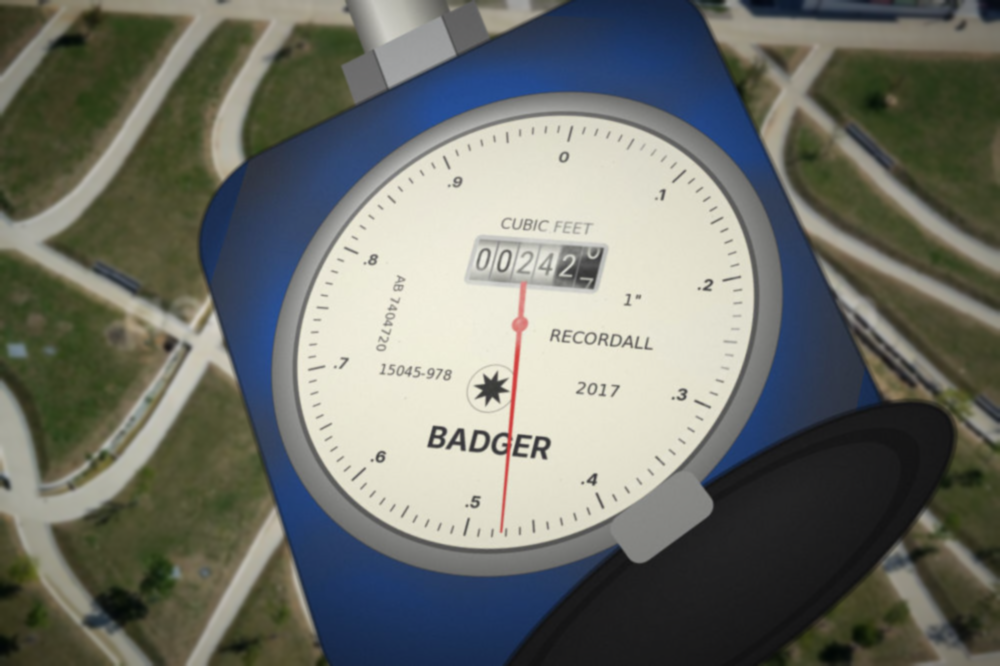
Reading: 2426.47 ft³
